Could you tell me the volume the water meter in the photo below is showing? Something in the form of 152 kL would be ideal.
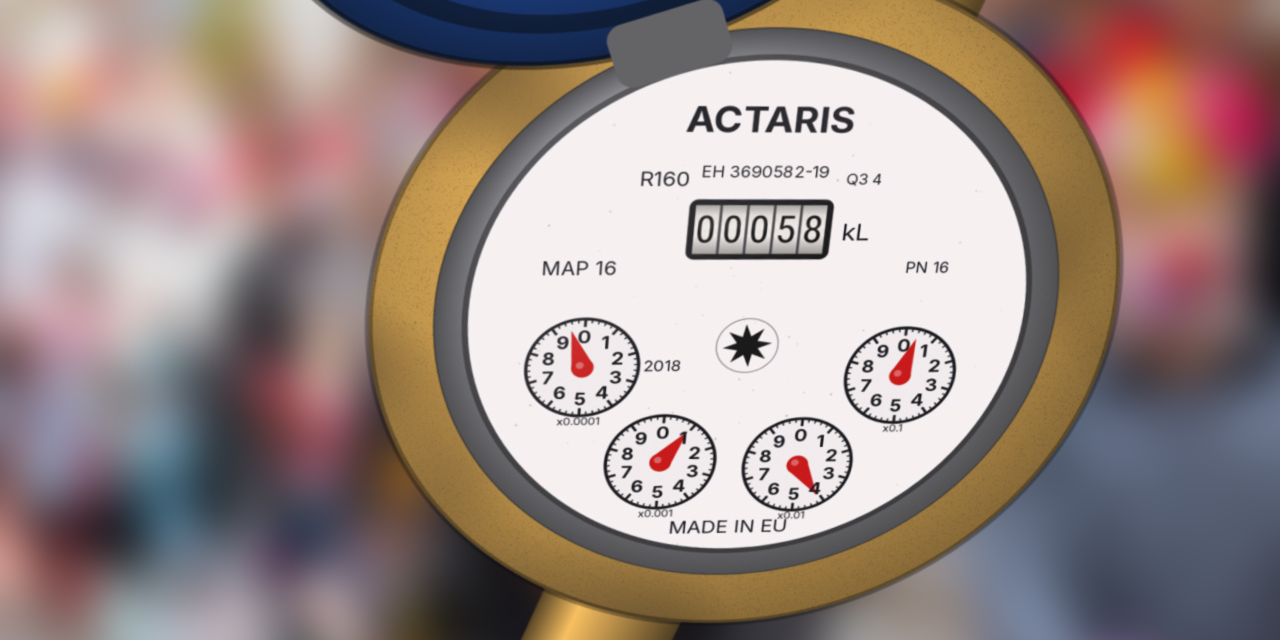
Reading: 58.0409 kL
